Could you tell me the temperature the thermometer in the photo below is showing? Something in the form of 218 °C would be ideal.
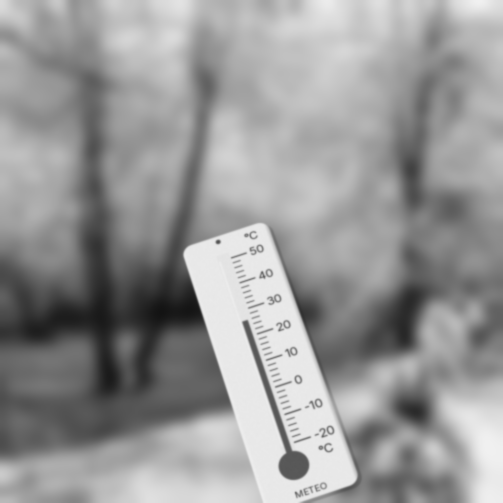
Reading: 26 °C
